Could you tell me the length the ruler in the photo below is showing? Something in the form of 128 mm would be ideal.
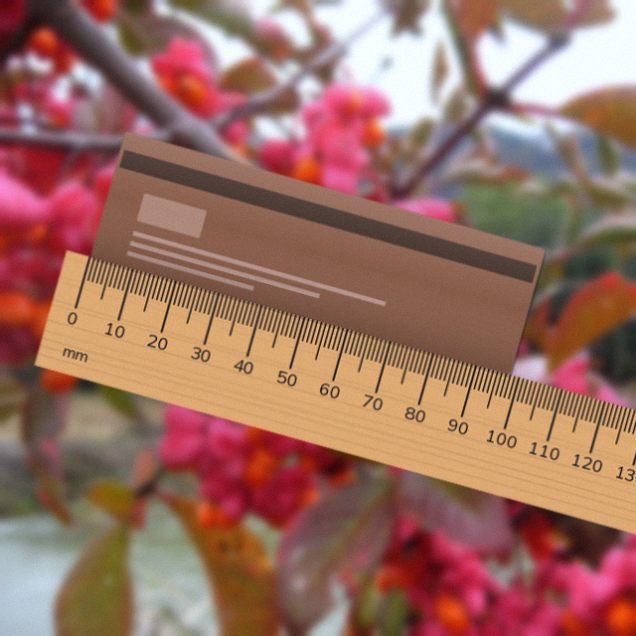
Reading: 98 mm
